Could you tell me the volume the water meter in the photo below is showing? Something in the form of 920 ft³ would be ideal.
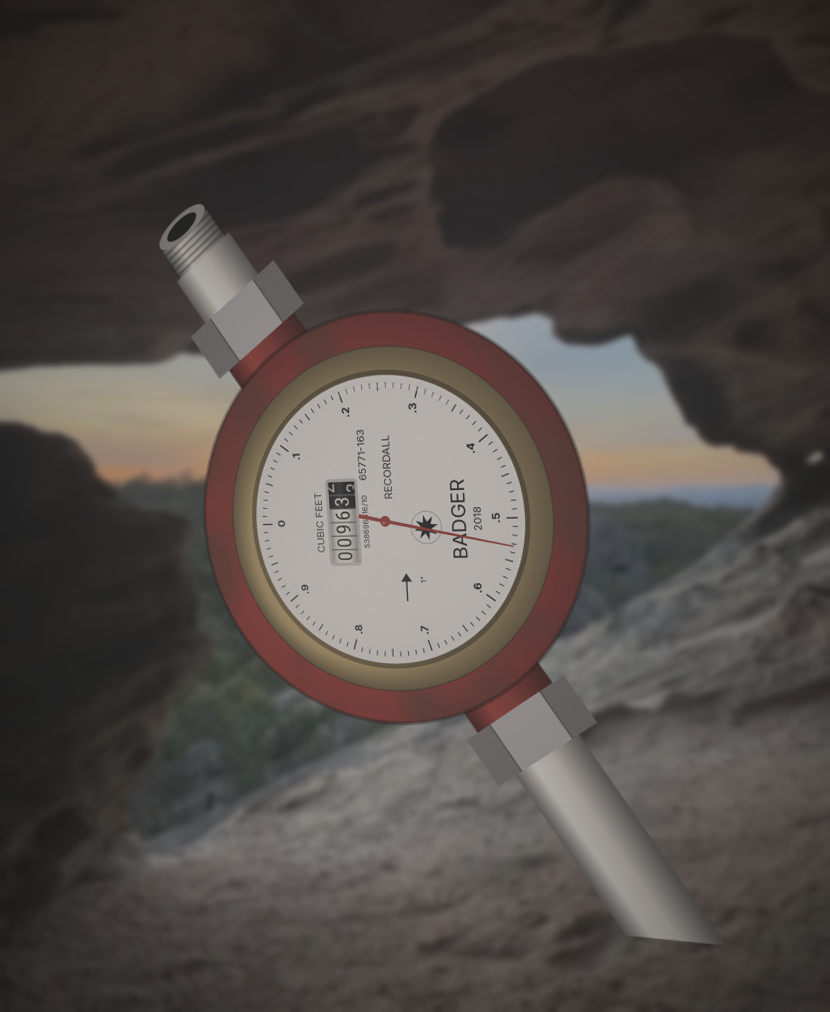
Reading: 9632.53 ft³
